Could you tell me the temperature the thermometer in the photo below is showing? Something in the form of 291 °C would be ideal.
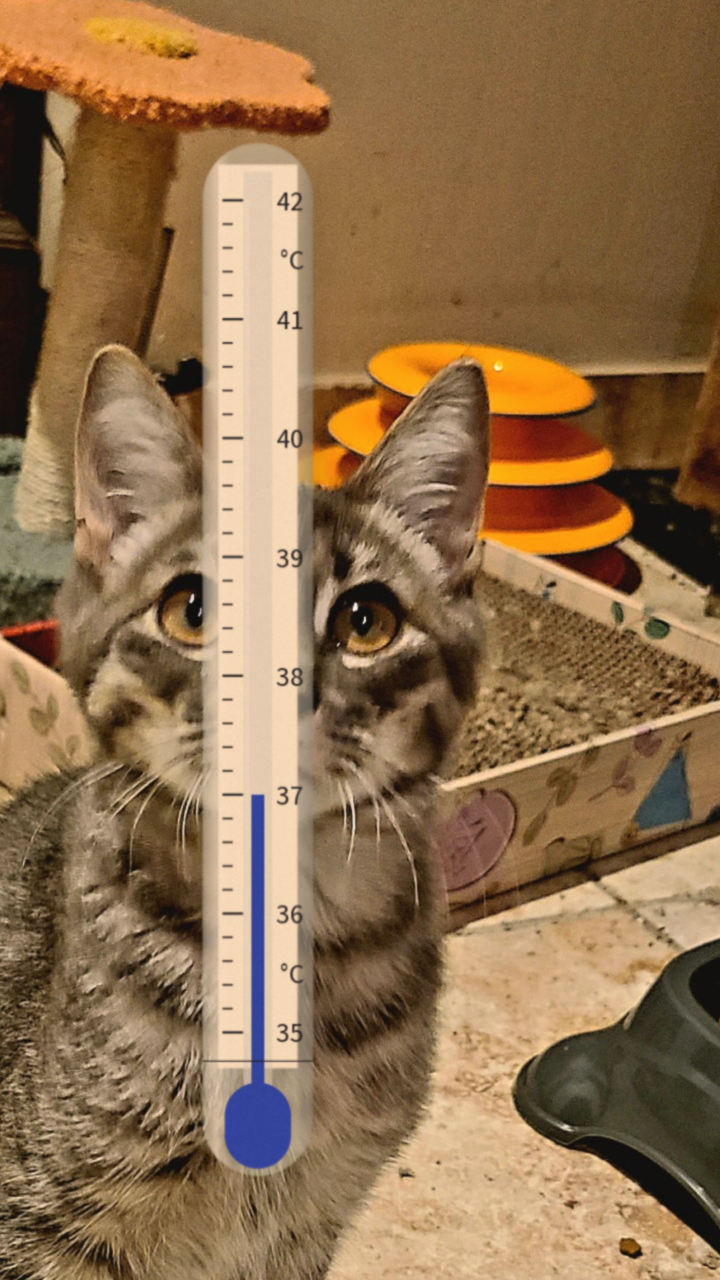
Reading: 37 °C
